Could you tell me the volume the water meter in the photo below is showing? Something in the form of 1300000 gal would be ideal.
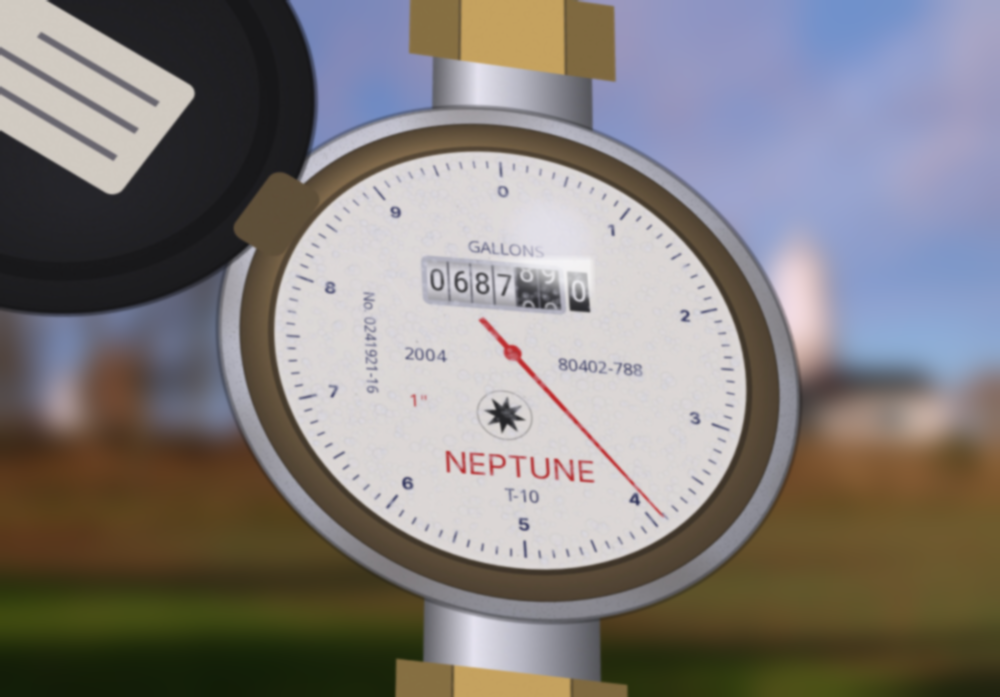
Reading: 687893.9 gal
